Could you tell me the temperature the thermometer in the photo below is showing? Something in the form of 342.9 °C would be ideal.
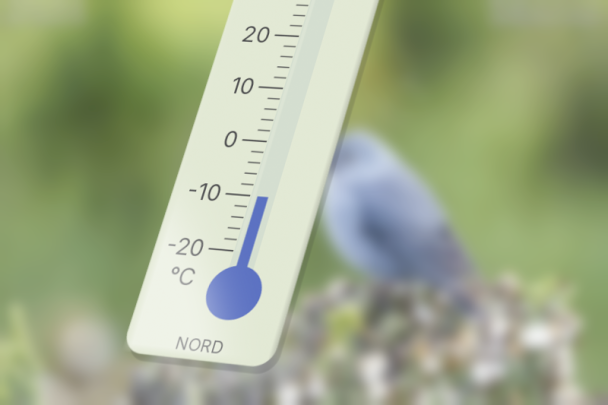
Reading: -10 °C
